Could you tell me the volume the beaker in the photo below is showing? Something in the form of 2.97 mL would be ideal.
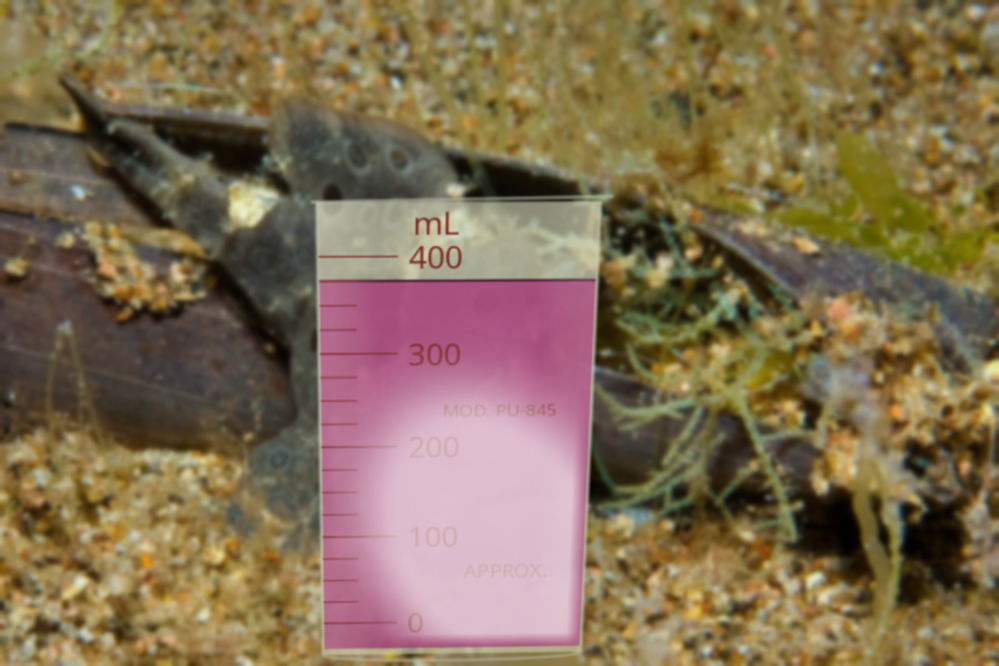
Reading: 375 mL
